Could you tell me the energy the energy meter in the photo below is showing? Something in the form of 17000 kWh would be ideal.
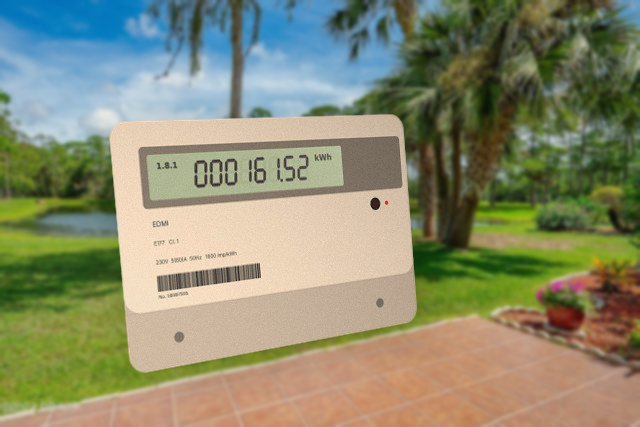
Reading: 161.52 kWh
